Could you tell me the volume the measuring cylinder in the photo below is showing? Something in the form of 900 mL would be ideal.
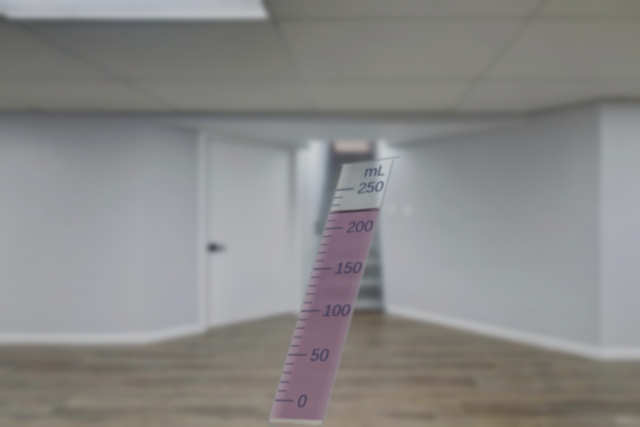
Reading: 220 mL
